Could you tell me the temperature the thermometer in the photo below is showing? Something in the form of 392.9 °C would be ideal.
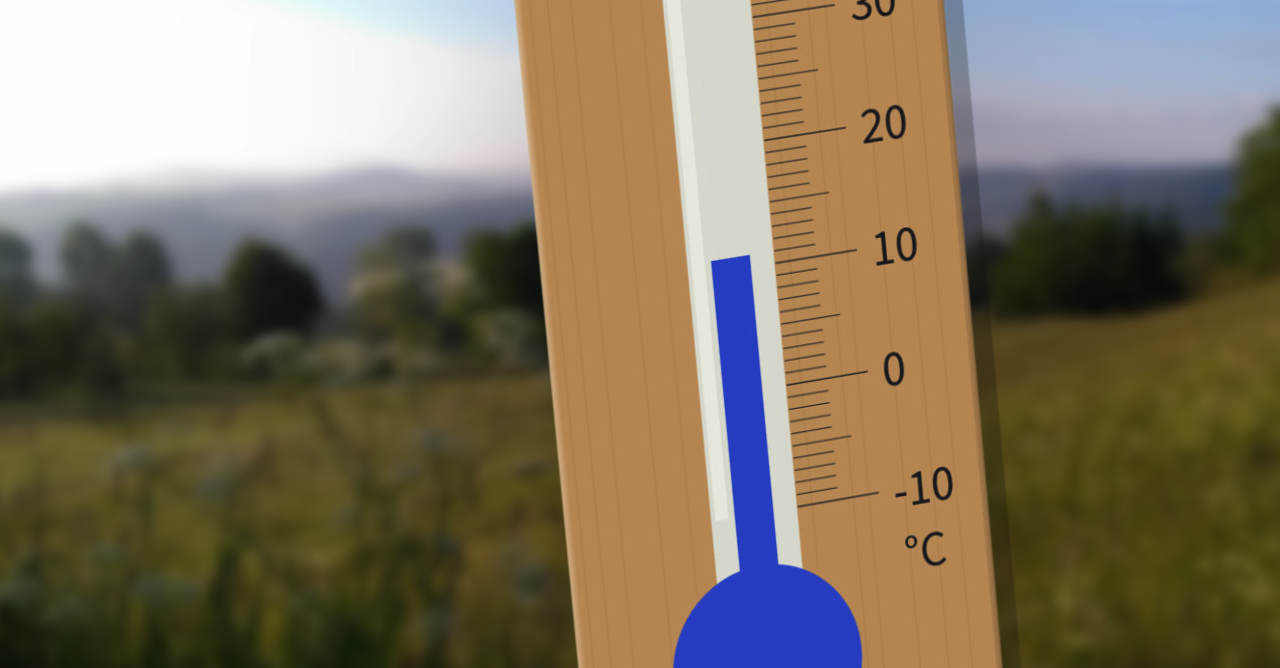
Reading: 11 °C
